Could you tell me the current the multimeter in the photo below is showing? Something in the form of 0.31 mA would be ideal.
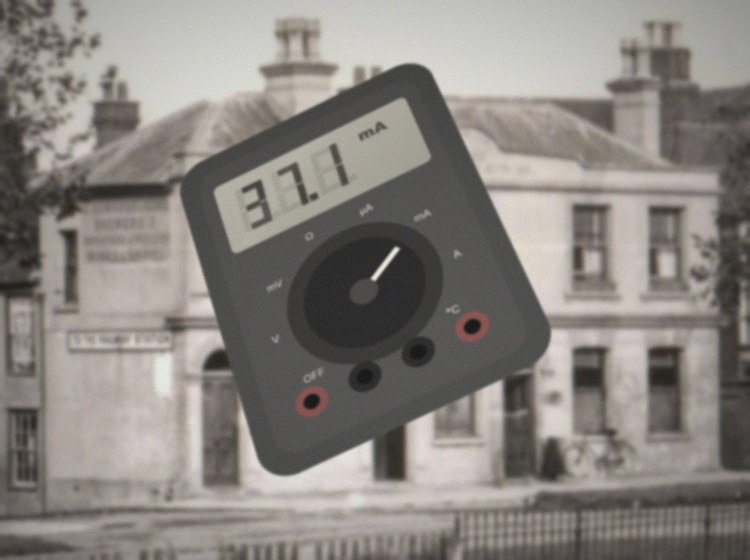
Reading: 37.1 mA
